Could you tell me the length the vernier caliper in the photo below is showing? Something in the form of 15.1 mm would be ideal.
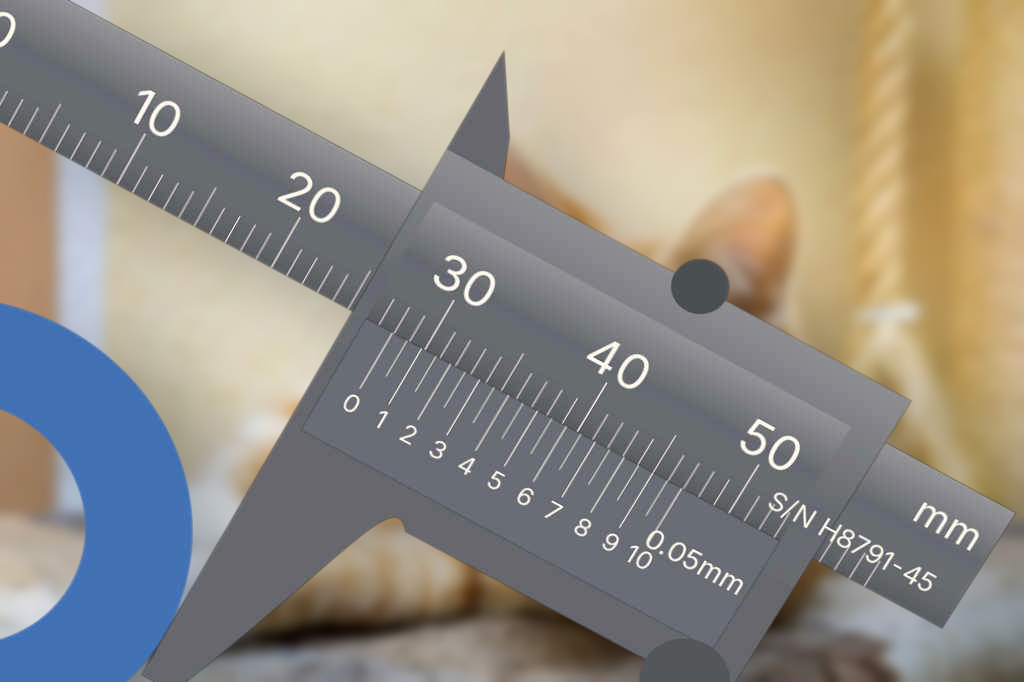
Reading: 27.9 mm
